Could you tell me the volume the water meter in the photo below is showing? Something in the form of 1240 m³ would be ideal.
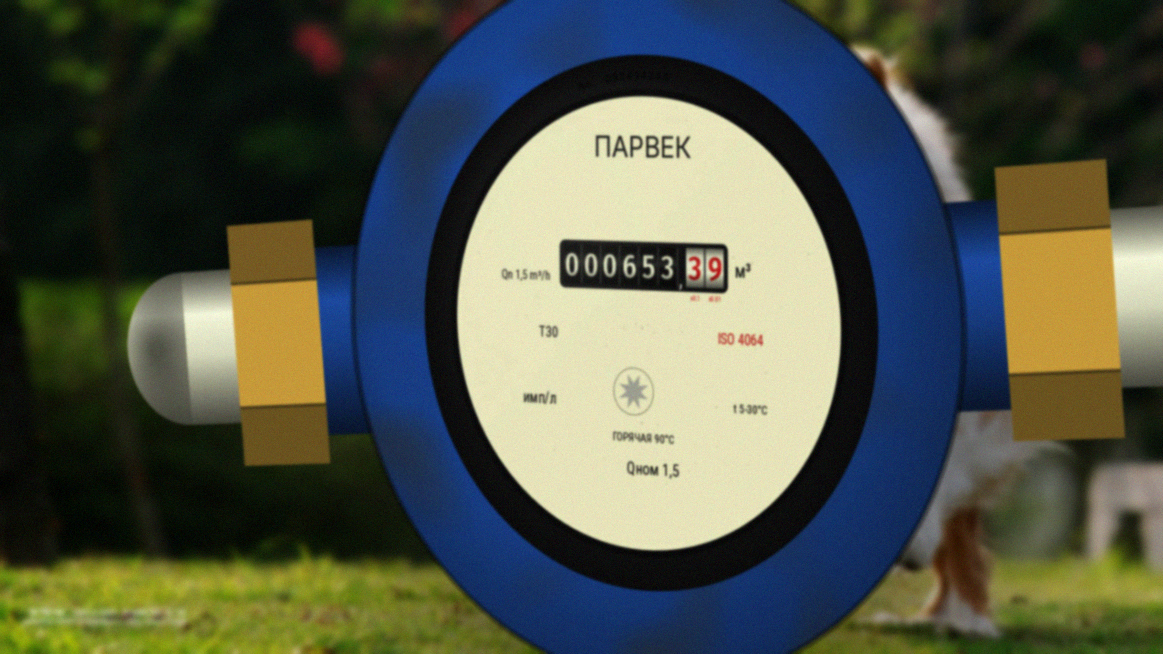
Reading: 653.39 m³
